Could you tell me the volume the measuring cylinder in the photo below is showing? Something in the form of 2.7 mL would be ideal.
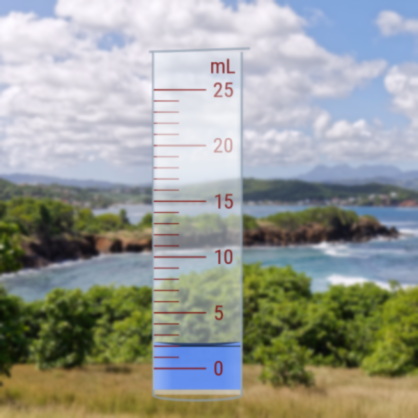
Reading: 2 mL
